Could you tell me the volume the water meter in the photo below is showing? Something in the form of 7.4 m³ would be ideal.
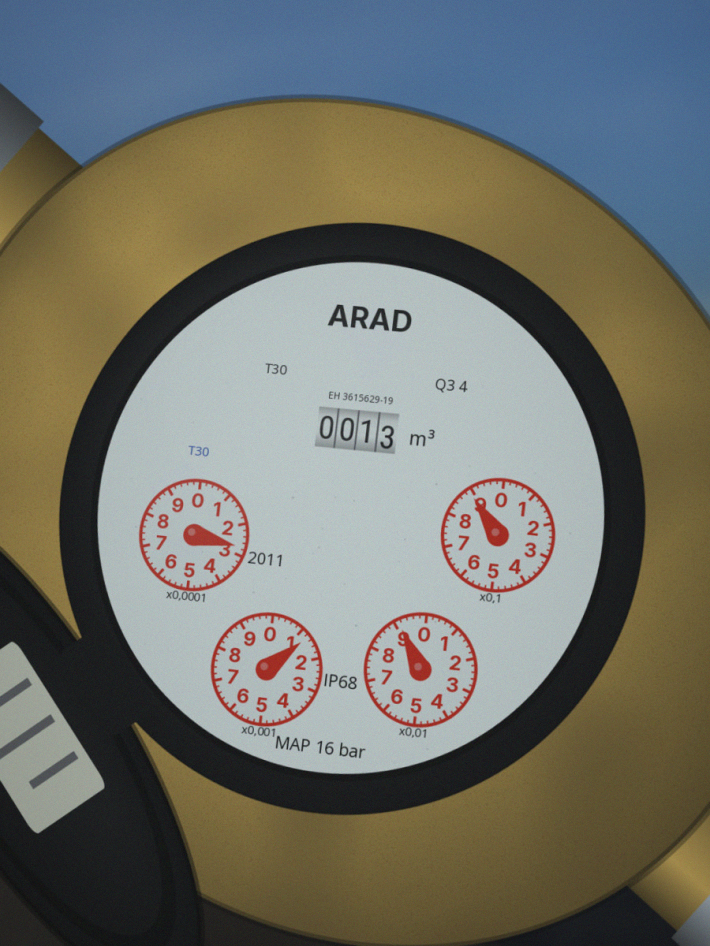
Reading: 12.8912 m³
